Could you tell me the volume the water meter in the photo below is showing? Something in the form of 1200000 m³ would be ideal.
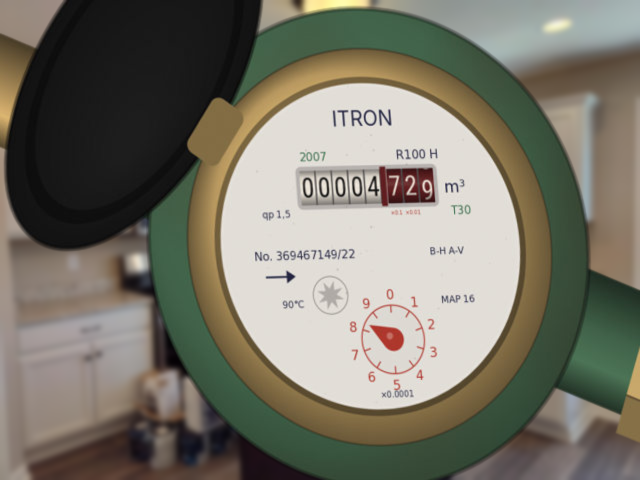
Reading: 4.7288 m³
